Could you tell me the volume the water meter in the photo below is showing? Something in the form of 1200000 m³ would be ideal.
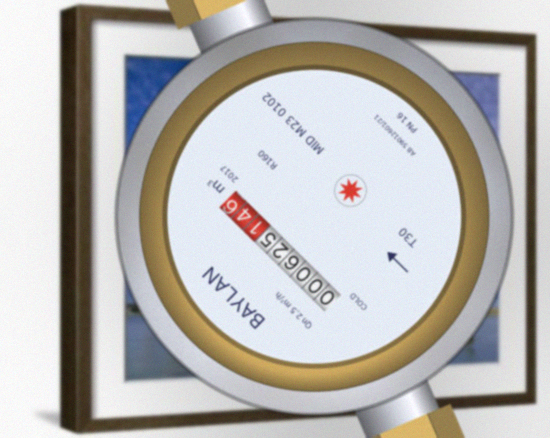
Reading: 625.146 m³
